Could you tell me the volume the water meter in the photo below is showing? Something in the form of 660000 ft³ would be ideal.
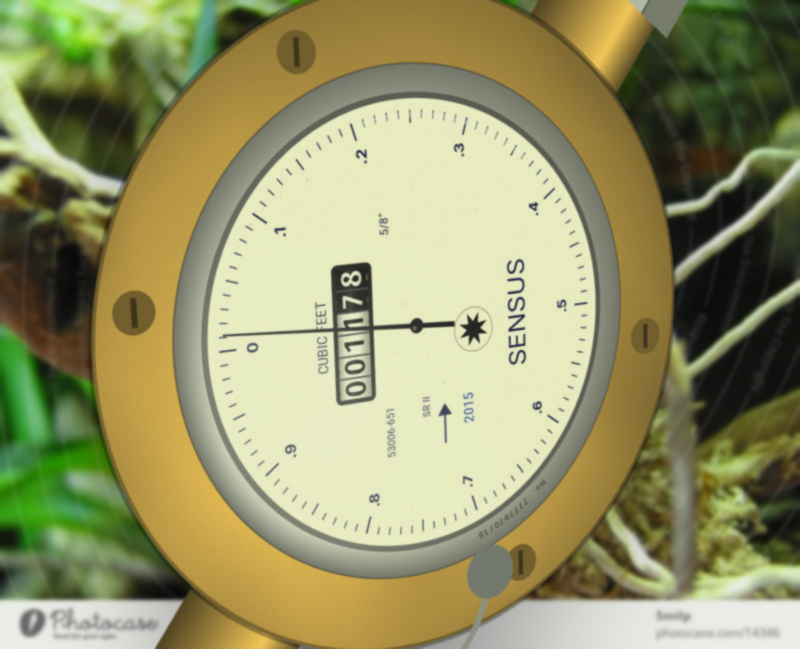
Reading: 1178.01 ft³
